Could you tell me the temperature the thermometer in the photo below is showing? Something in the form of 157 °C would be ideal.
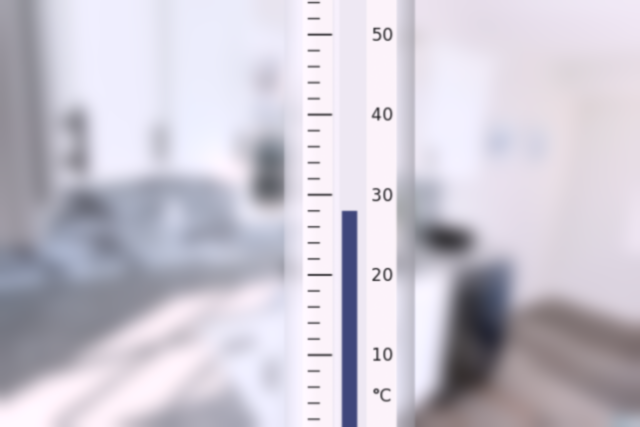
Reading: 28 °C
